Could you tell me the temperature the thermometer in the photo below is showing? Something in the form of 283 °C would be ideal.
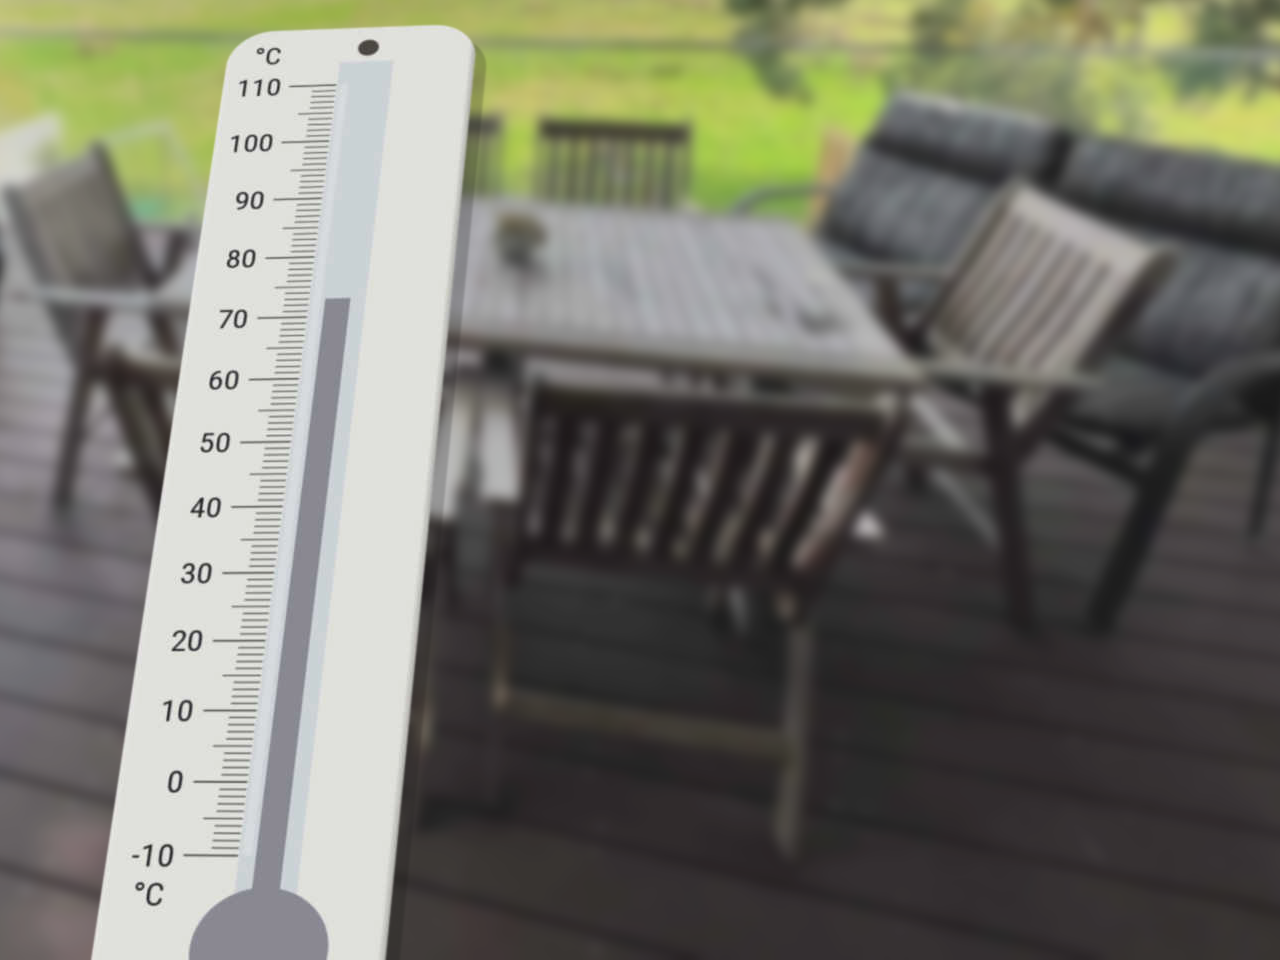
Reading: 73 °C
